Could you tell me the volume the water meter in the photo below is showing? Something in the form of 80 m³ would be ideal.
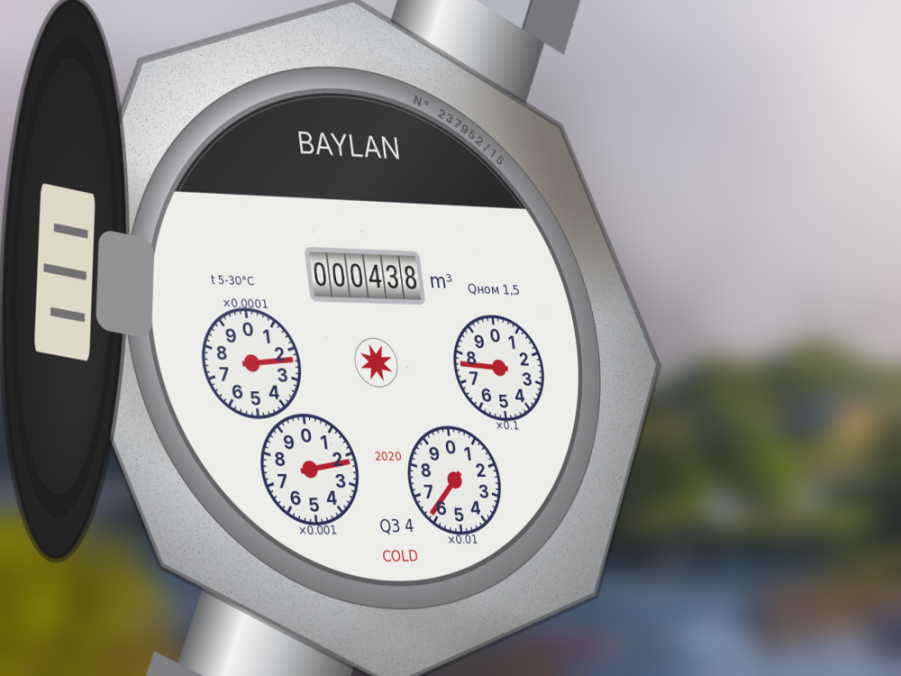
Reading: 438.7622 m³
